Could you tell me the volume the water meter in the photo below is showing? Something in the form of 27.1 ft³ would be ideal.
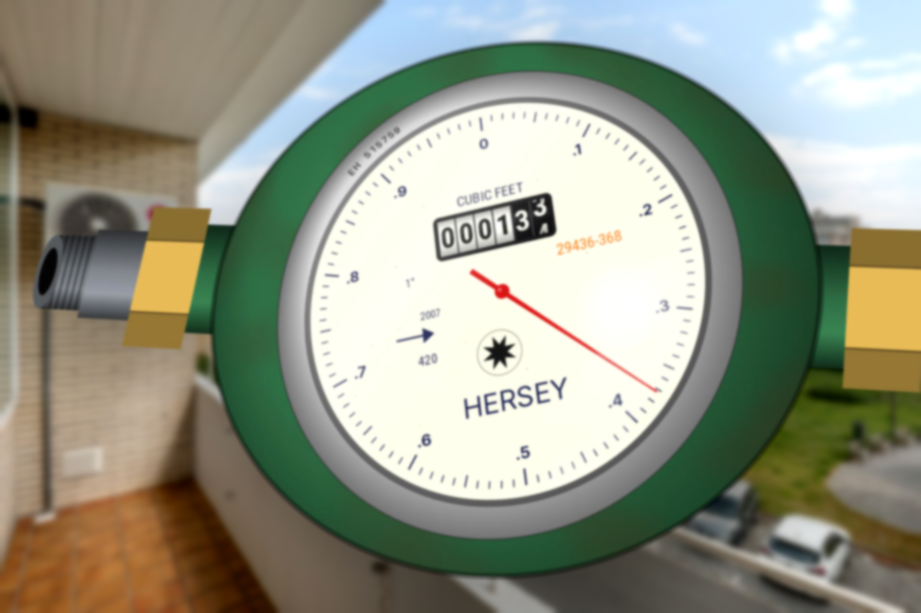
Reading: 133.37 ft³
